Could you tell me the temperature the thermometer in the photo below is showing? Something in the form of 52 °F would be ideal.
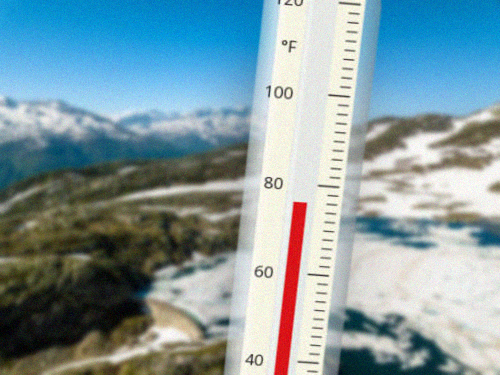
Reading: 76 °F
